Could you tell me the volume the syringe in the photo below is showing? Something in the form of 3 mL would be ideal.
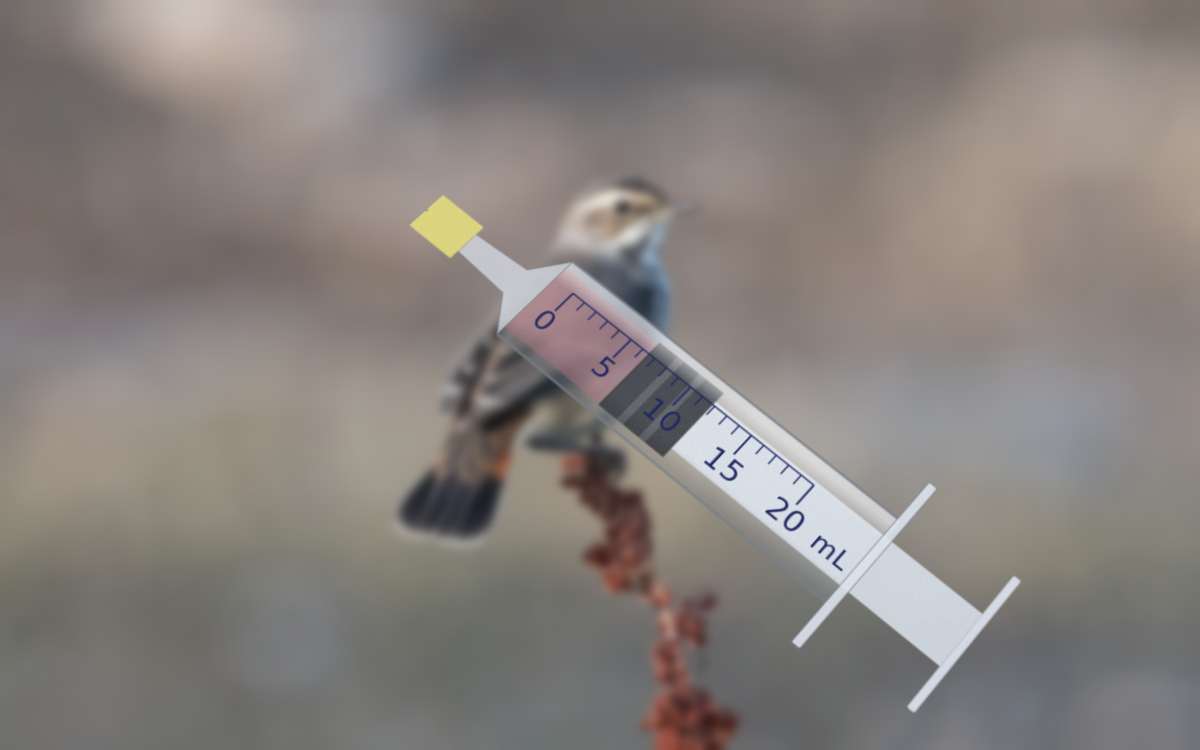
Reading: 6.5 mL
